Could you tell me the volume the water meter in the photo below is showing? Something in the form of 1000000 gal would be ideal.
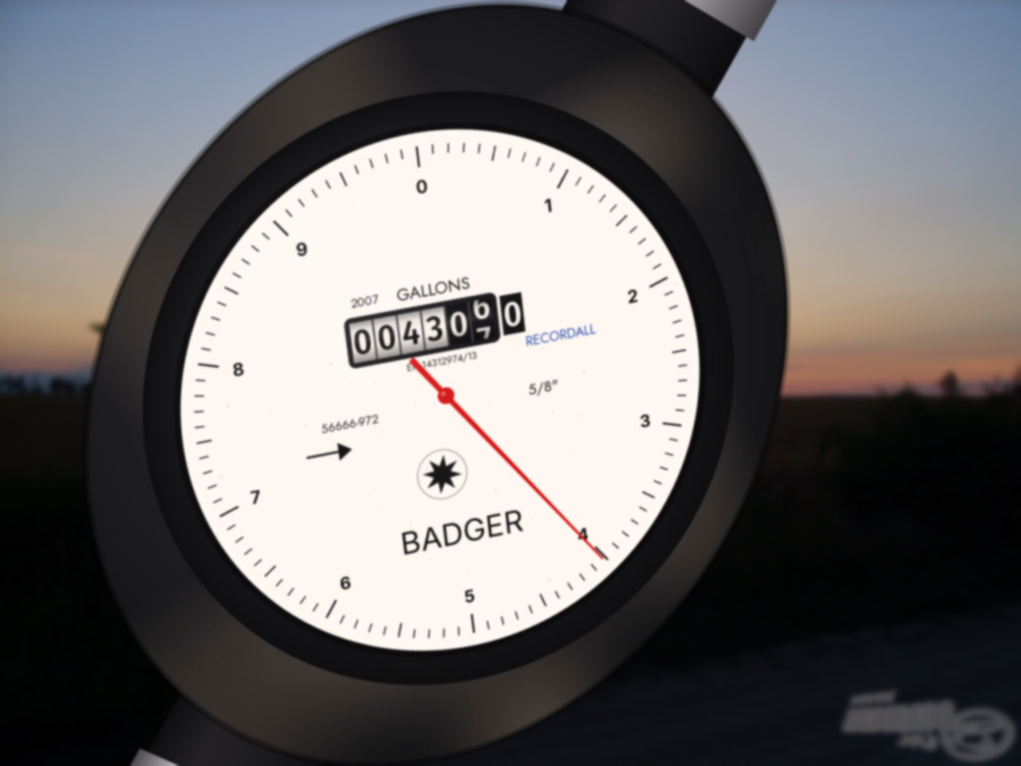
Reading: 43064.0 gal
